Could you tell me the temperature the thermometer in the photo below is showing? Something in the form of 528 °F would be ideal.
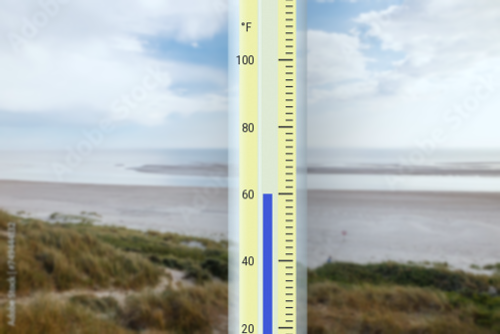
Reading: 60 °F
